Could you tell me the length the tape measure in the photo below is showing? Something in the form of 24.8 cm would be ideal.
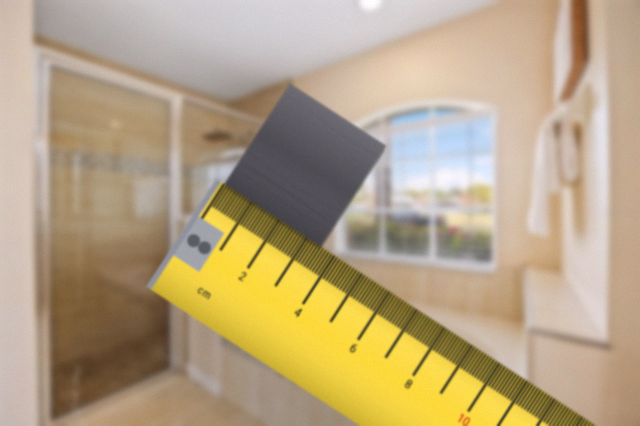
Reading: 3.5 cm
